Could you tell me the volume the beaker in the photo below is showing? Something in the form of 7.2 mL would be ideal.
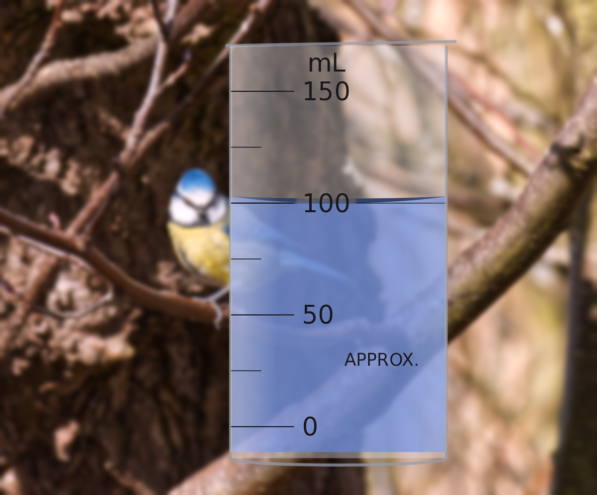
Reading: 100 mL
